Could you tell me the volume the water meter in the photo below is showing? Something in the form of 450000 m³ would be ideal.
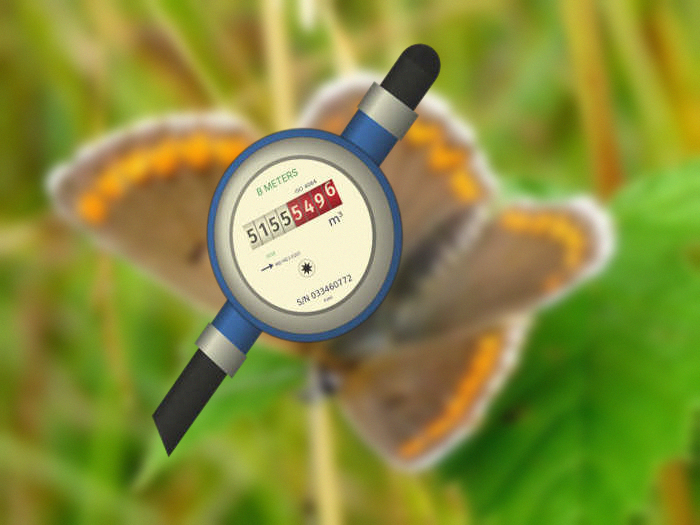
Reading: 5155.5496 m³
